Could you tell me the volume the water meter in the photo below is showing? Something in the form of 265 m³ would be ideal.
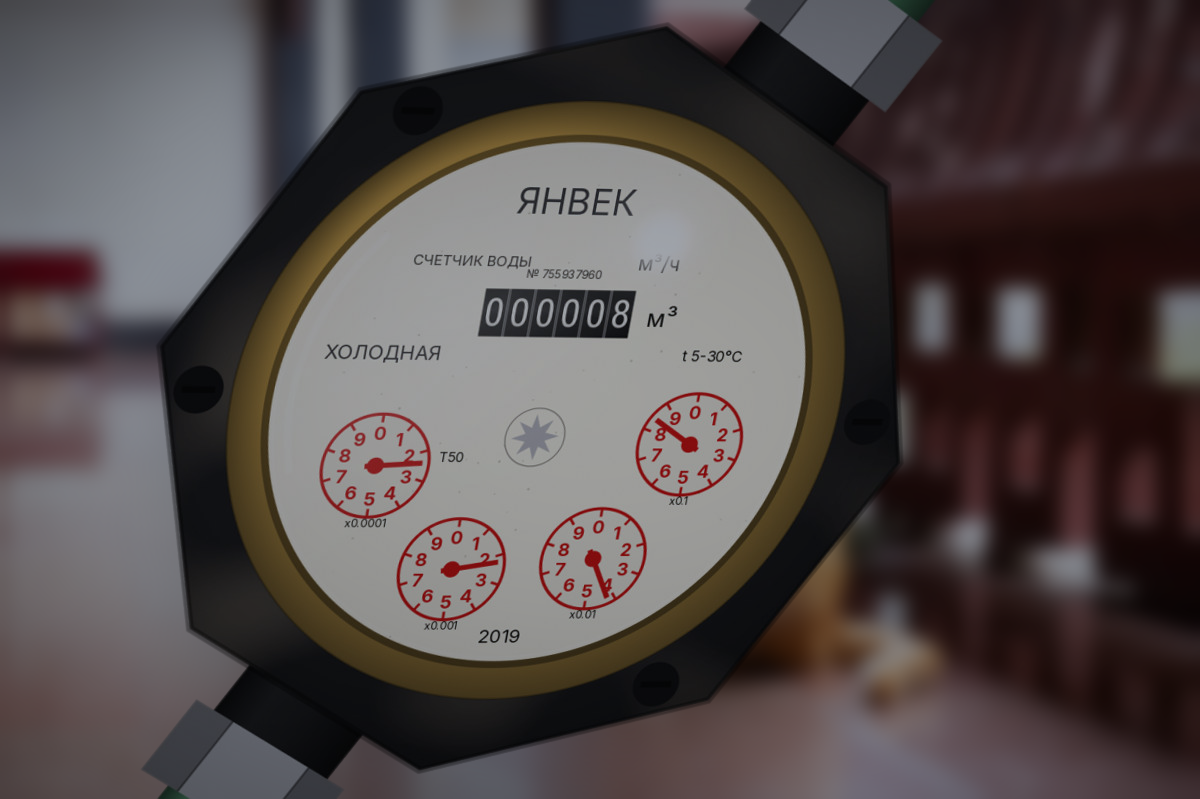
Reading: 8.8422 m³
